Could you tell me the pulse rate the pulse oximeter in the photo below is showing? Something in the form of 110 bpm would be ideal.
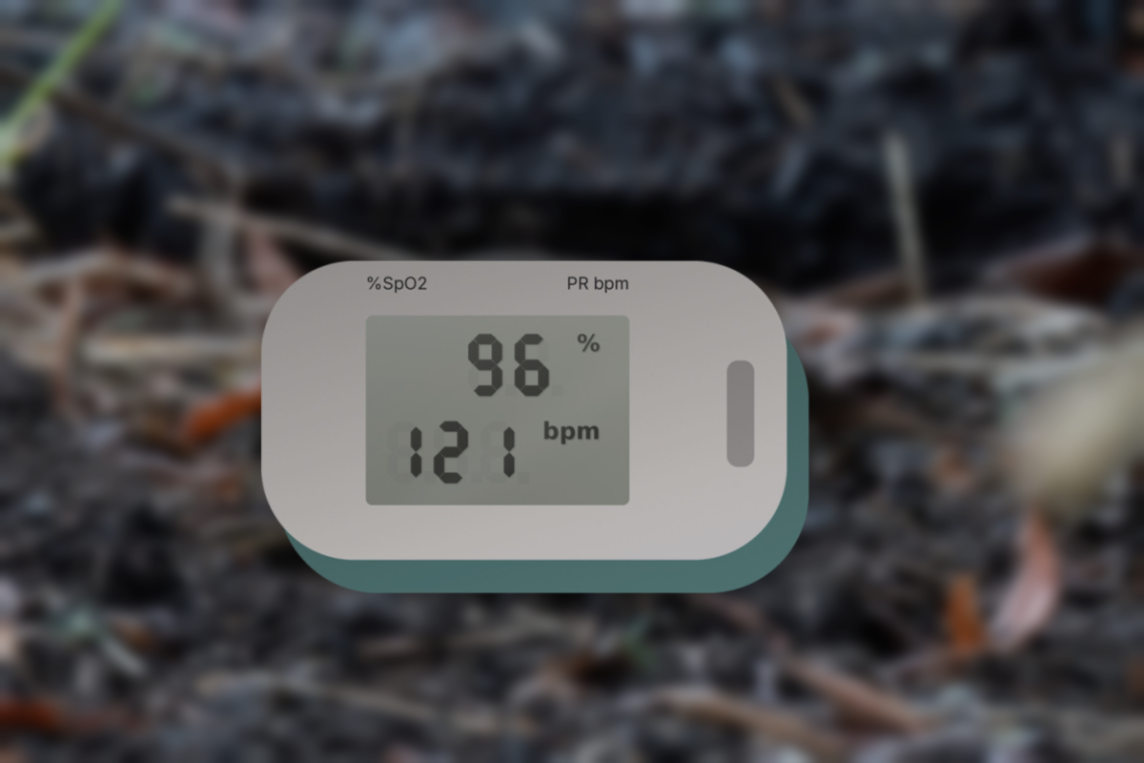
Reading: 121 bpm
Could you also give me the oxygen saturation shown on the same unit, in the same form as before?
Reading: 96 %
